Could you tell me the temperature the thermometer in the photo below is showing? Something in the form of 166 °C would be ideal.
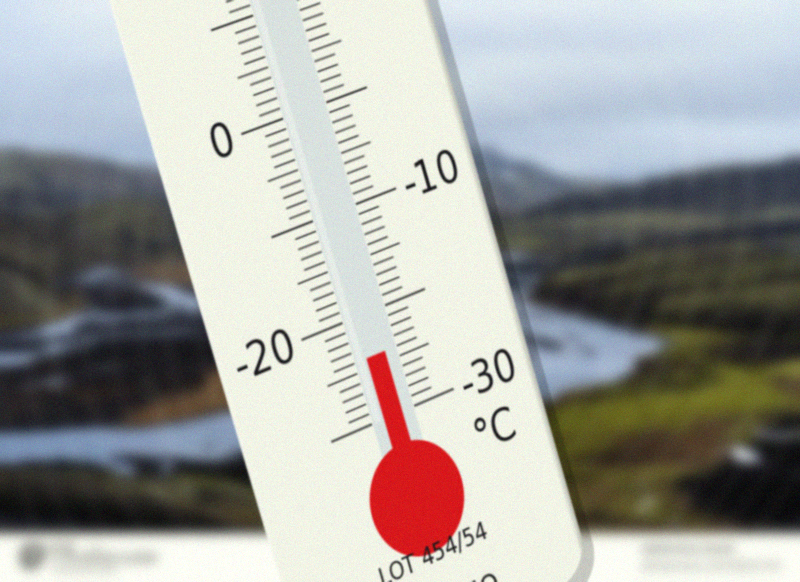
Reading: -24 °C
